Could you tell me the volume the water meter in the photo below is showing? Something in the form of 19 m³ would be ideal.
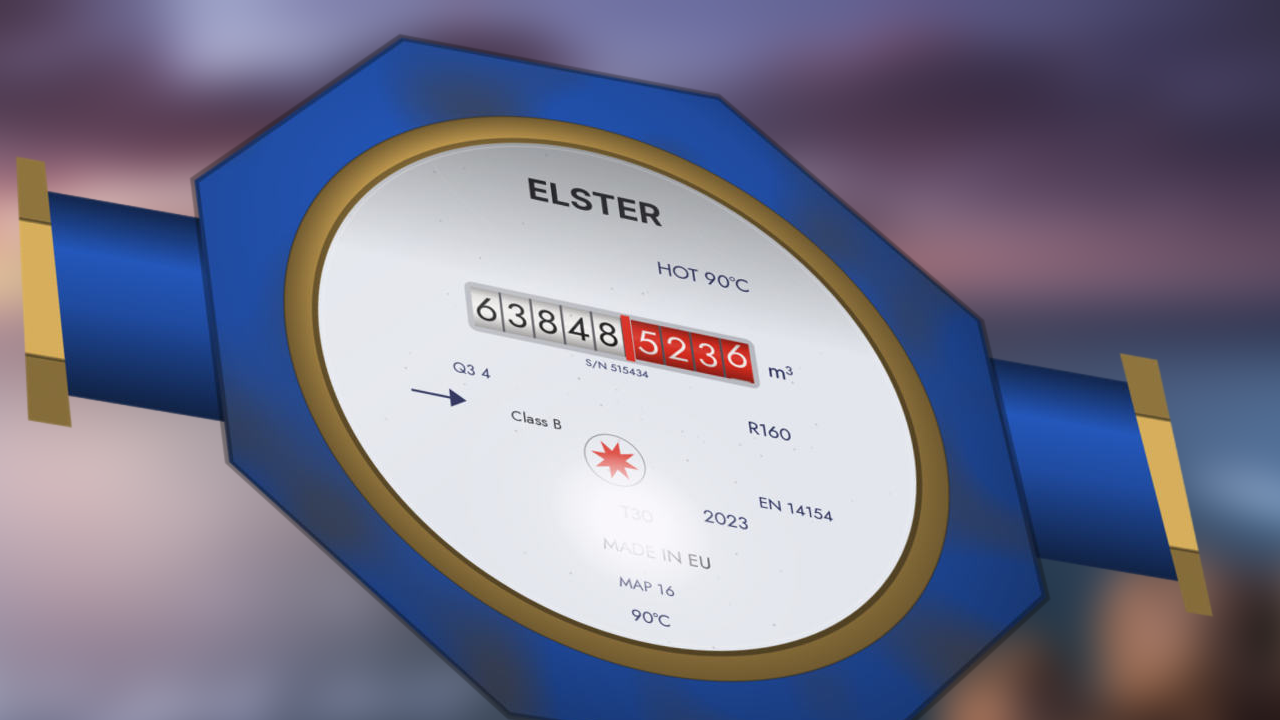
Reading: 63848.5236 m³
